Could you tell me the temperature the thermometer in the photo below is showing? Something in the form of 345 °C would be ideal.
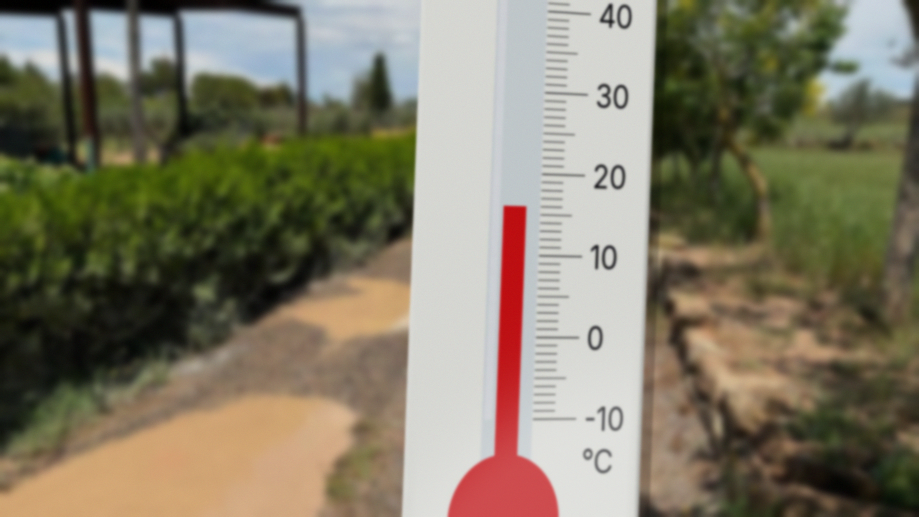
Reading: 16 °C
